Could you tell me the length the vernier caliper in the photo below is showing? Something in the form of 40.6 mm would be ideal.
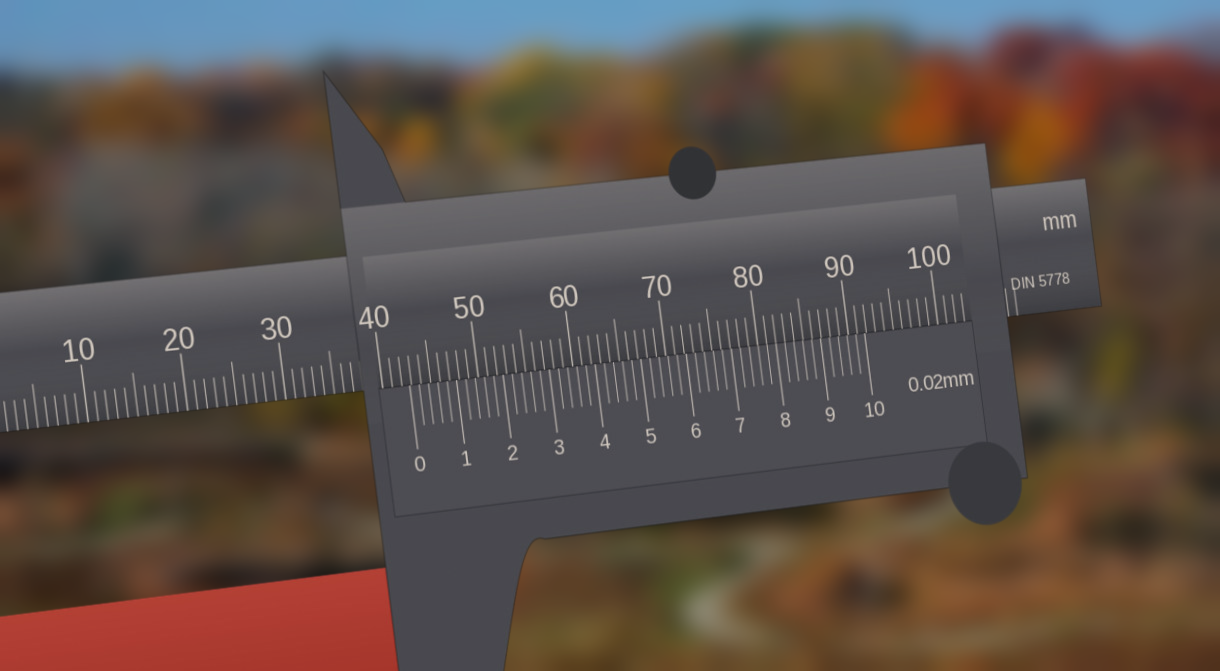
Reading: 42.8 mm
